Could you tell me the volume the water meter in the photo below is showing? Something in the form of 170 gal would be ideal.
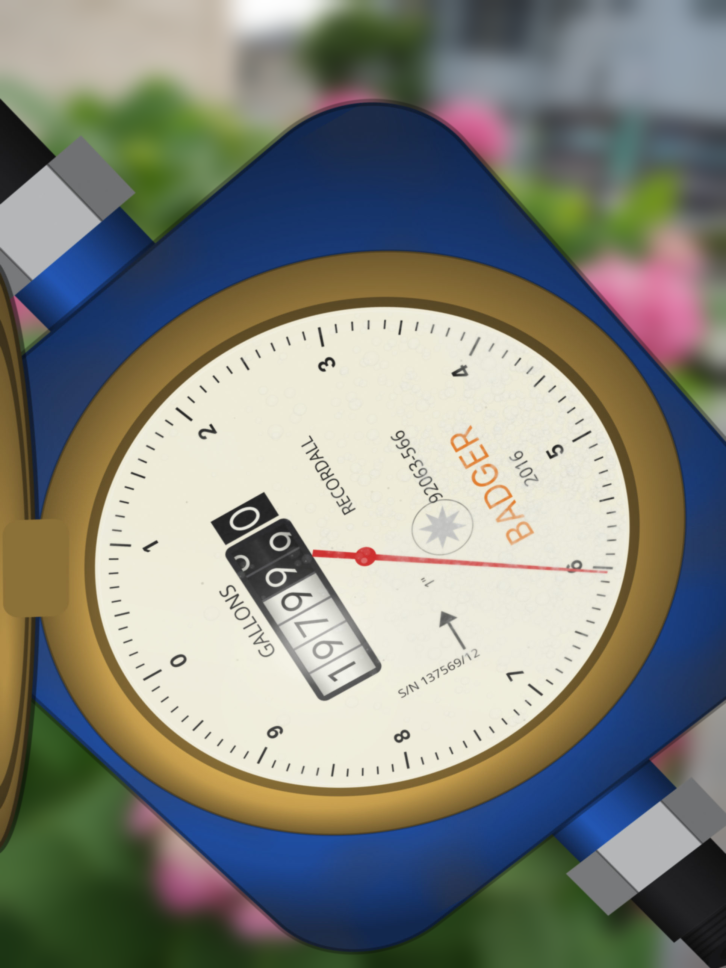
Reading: 1979986.0 gal
